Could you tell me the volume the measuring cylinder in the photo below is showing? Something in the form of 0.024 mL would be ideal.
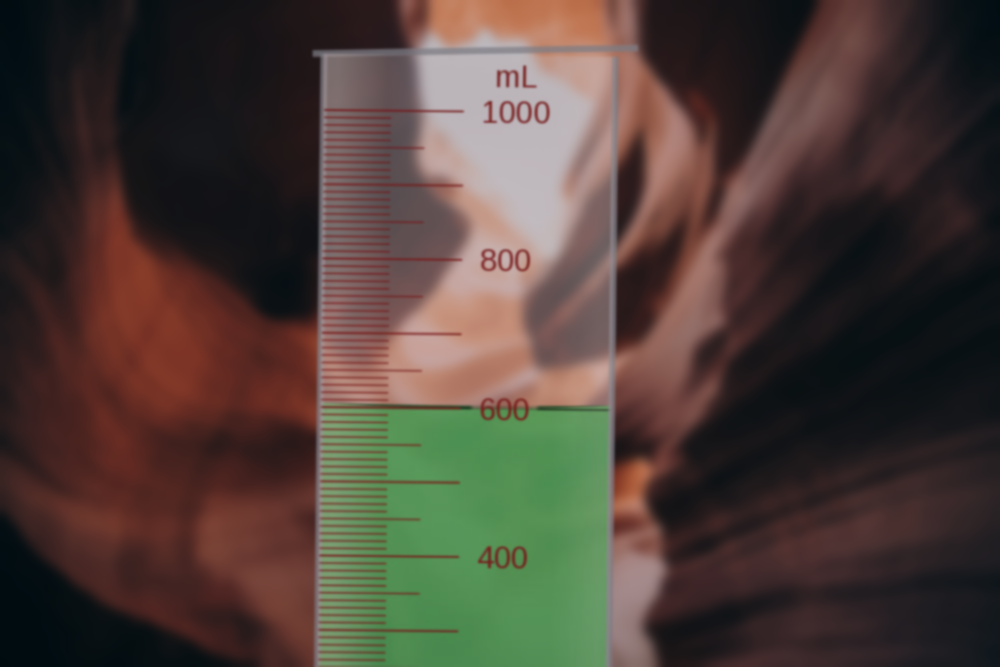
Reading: 600 mL
